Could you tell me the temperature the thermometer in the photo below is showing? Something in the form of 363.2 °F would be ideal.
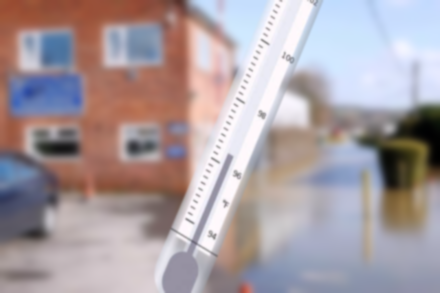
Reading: 96.4 °F
